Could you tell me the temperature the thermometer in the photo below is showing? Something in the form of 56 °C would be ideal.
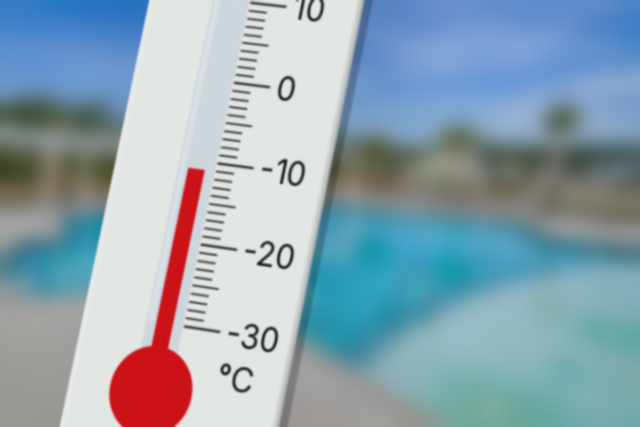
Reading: -11 °C
